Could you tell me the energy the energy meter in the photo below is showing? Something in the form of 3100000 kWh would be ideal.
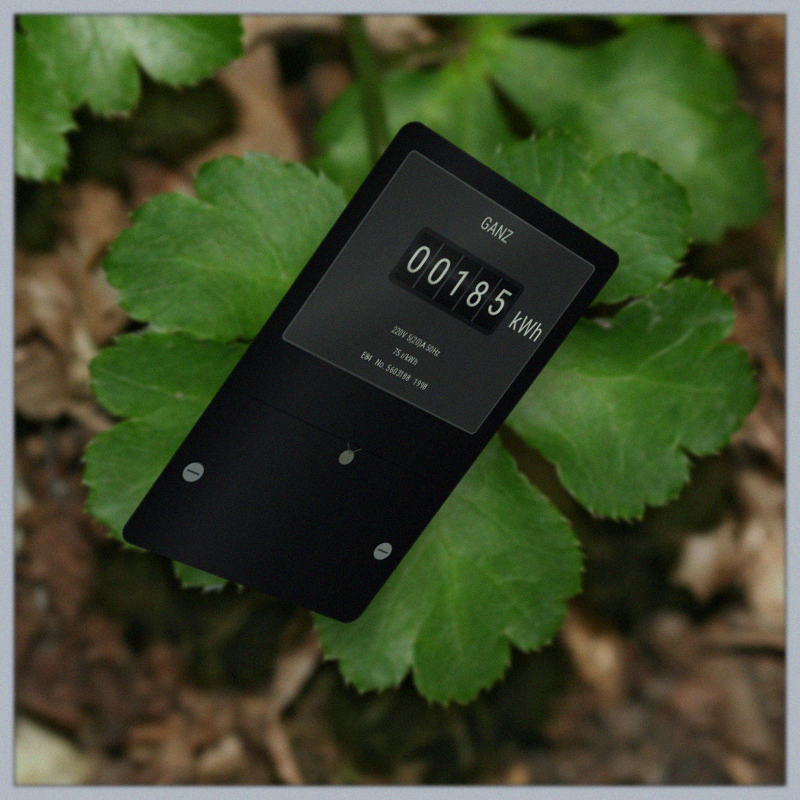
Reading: 185 kWh
